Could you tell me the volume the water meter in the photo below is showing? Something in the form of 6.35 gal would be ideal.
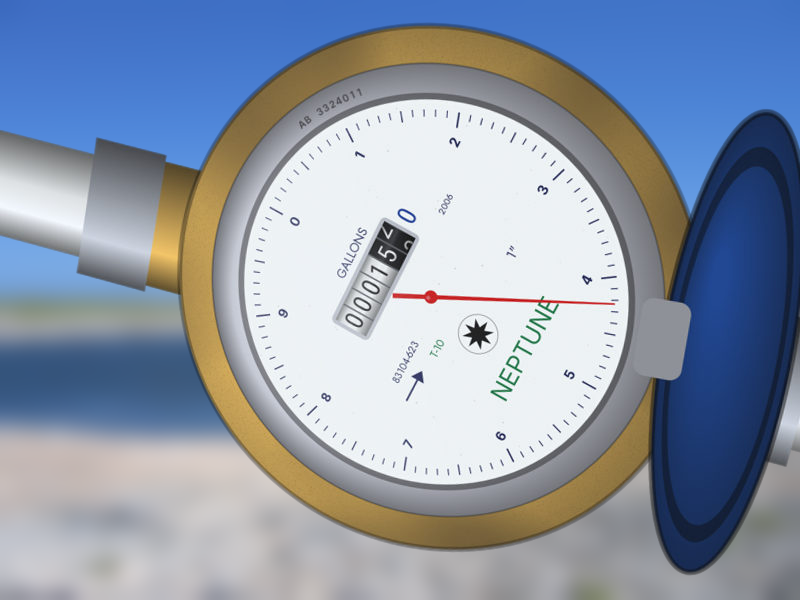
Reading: 1524.2 gal
